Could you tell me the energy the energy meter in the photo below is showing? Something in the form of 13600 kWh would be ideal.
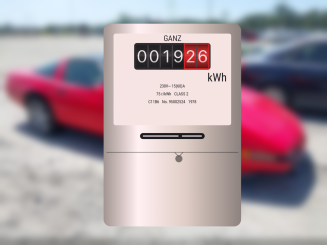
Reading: 19.26 kWh
